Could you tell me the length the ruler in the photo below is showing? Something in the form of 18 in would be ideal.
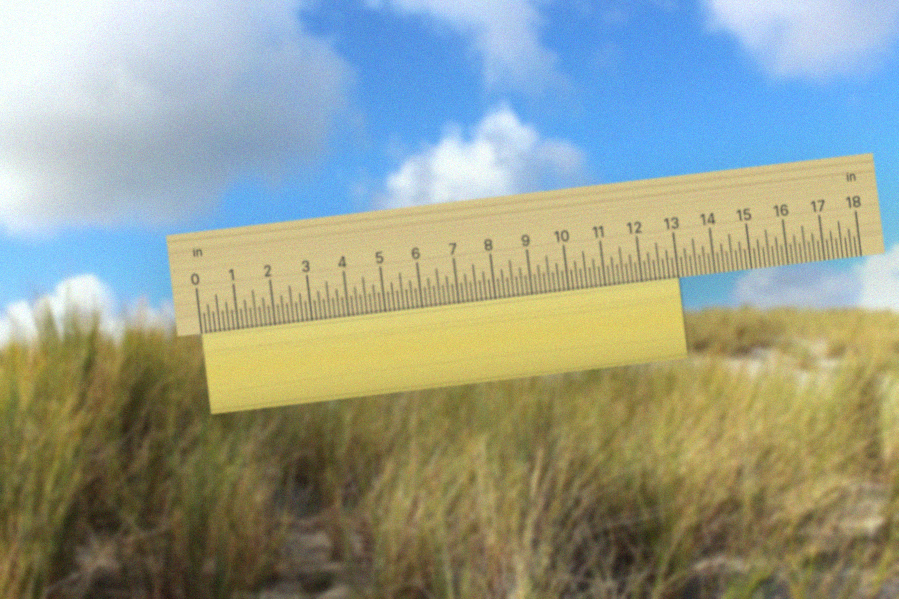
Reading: 13 in
